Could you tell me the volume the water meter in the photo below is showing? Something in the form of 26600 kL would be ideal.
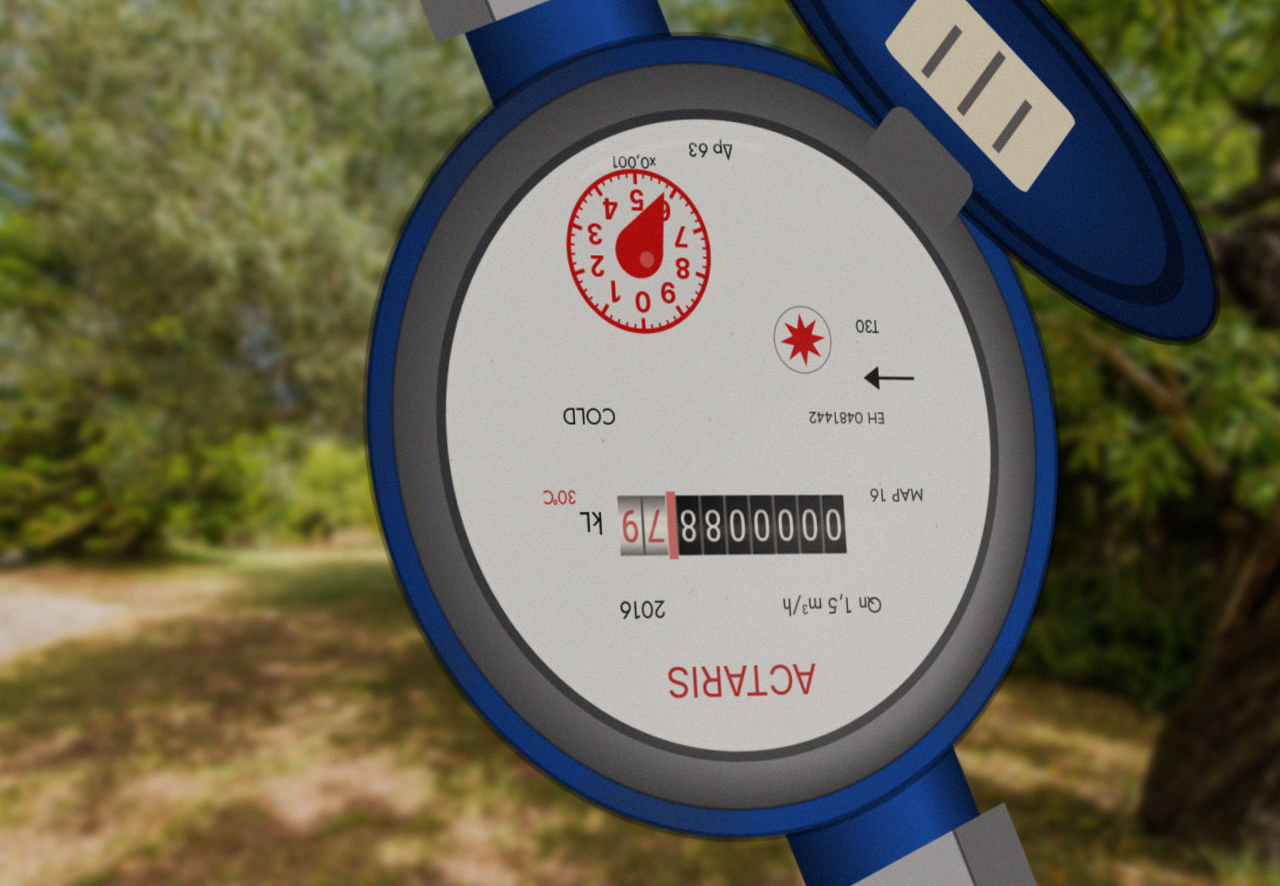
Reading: 88.795 kL
